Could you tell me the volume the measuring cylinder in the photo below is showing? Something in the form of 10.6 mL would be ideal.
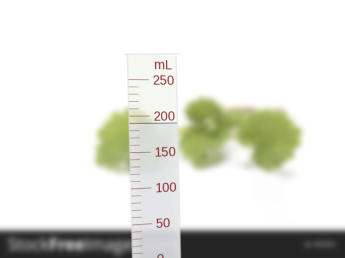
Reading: 190 mL
